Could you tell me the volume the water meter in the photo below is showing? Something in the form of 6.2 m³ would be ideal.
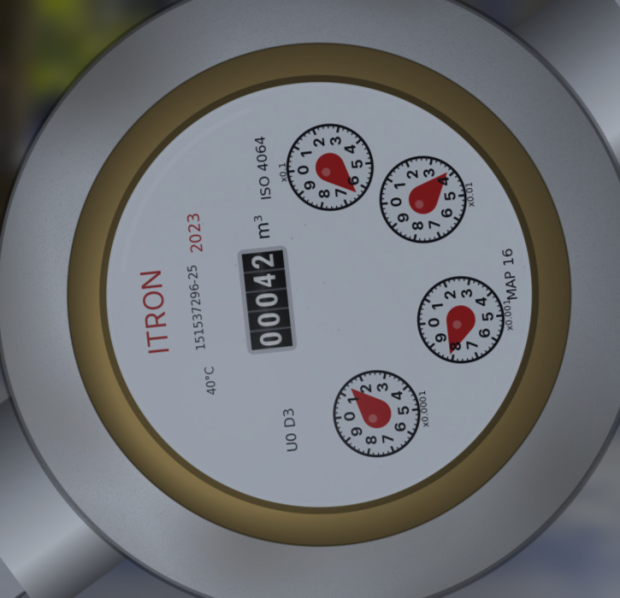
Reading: 42.6381 m³
